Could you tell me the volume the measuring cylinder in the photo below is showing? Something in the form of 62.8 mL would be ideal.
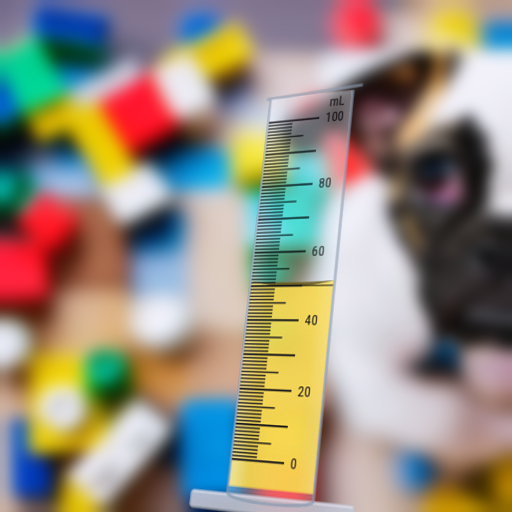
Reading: 50 mL
